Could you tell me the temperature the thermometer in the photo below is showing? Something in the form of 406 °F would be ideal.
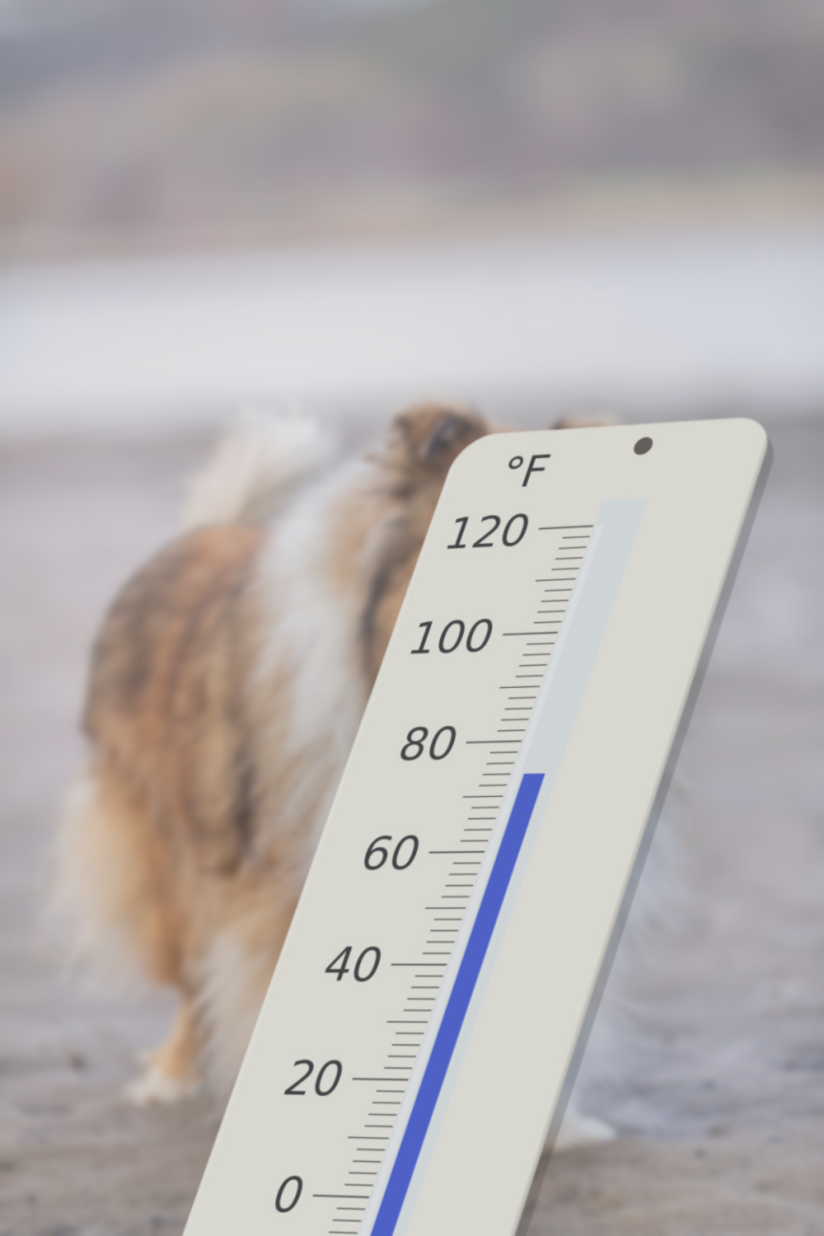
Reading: 74 °F
